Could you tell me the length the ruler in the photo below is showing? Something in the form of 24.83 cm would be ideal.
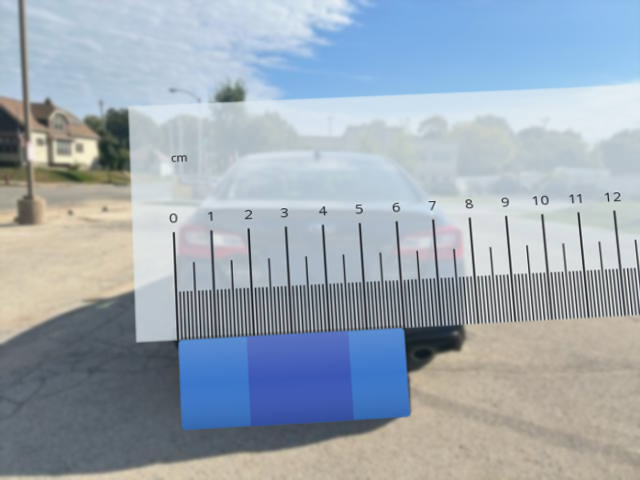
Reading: 6 cm
